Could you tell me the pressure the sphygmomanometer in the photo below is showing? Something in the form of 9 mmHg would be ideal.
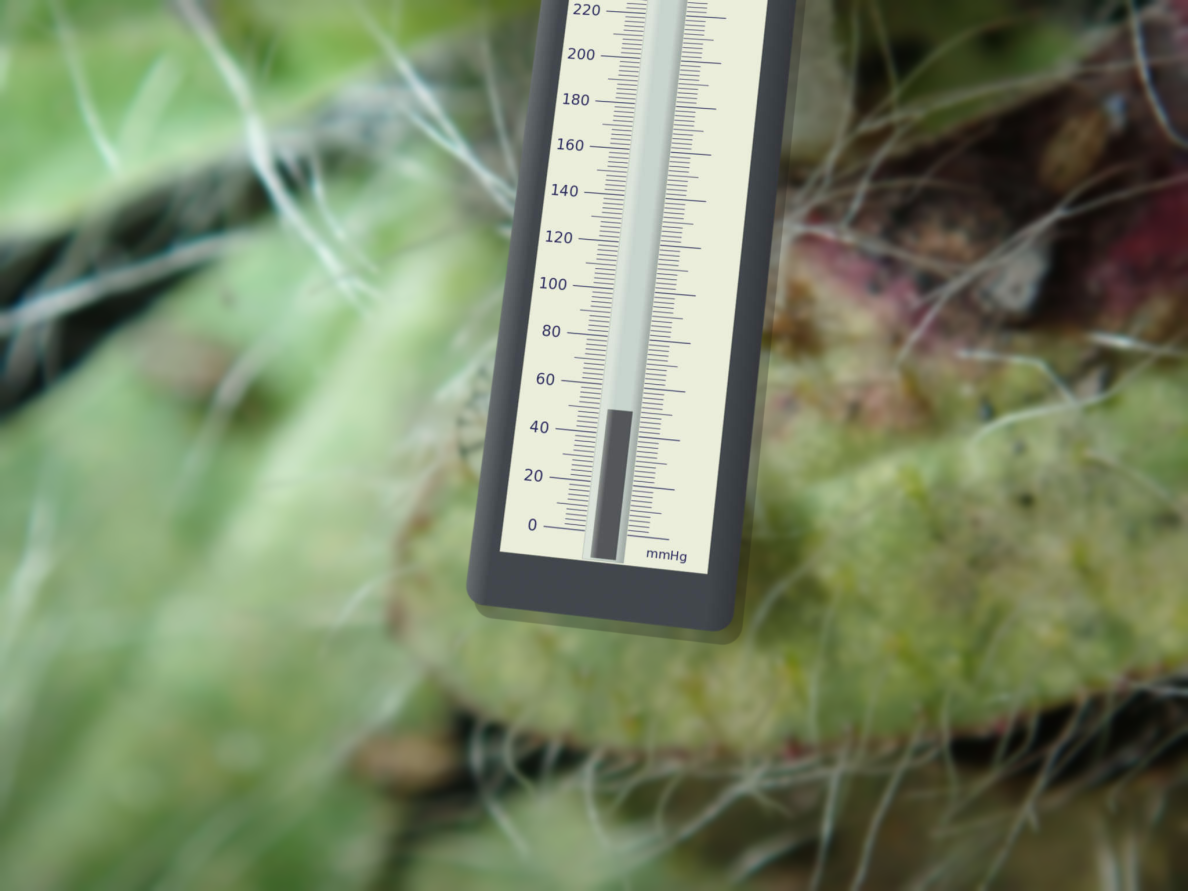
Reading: 50 mmHg
